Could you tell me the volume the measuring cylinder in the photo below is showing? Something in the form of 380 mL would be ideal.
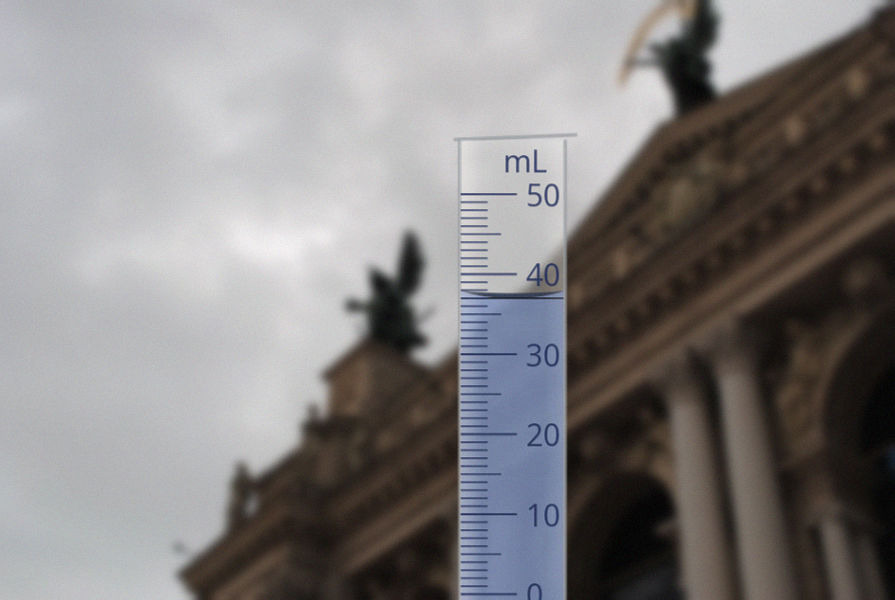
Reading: 37 mL
